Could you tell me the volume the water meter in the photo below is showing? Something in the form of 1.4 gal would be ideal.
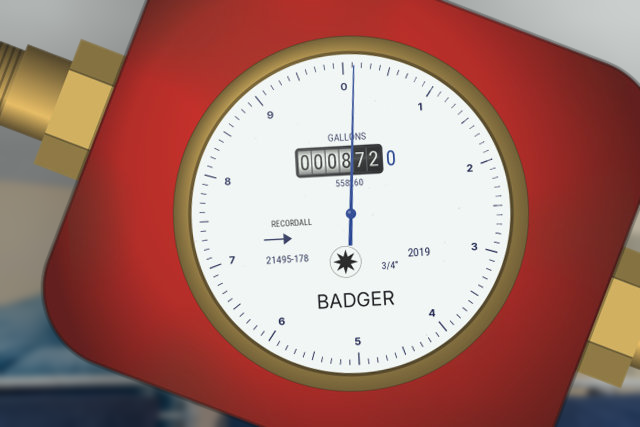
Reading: 8720.1 gal
